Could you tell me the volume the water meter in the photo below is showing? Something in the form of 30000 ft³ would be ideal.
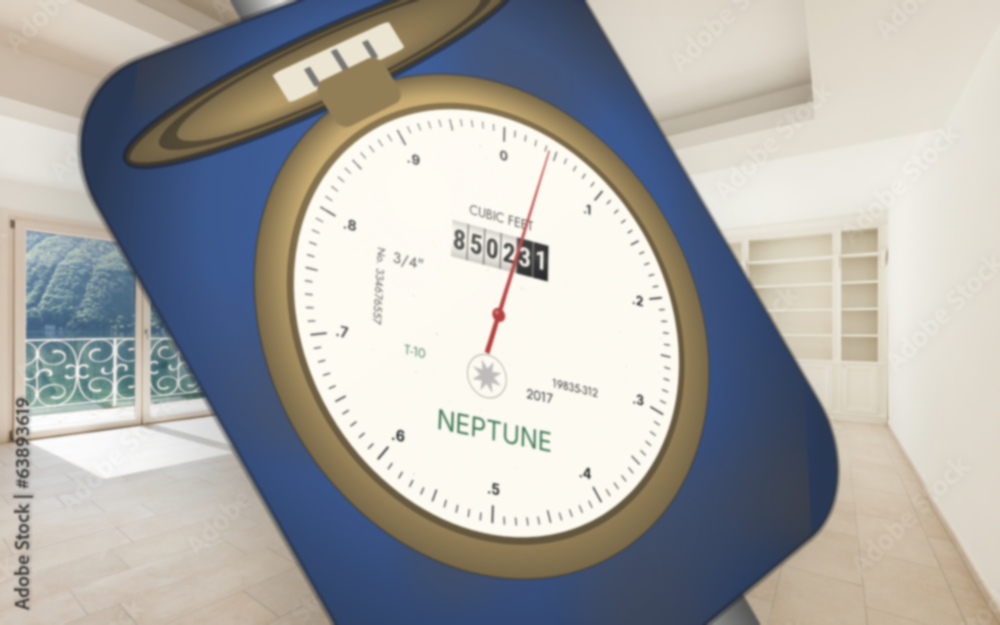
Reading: 850231.04 ft³
